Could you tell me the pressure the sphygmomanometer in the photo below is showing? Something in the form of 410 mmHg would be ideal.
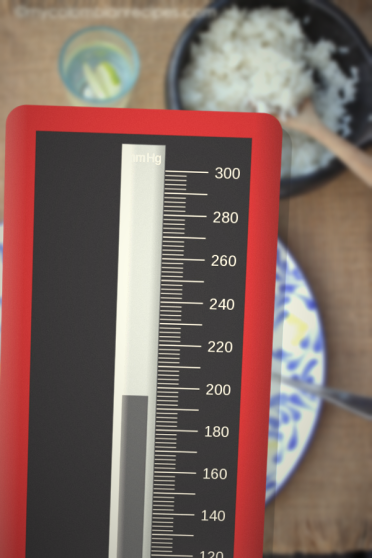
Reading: 196 mmHg
